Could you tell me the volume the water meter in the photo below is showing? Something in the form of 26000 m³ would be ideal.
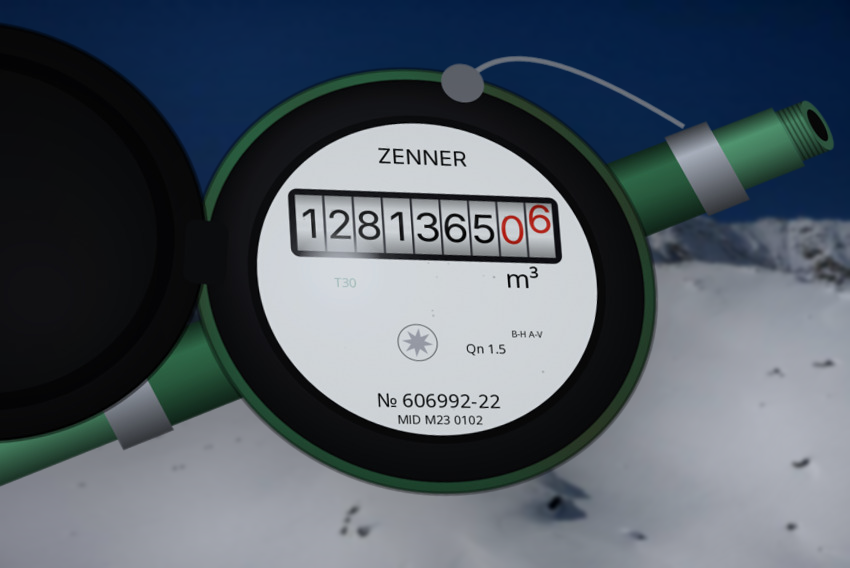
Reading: 1281365.06 m³
